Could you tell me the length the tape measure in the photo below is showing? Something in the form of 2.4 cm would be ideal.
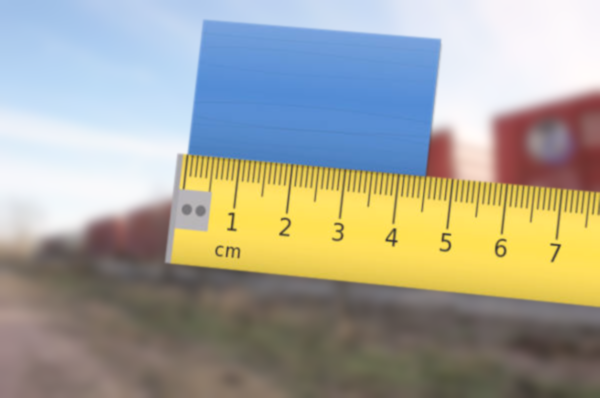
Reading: 4.5 cm
